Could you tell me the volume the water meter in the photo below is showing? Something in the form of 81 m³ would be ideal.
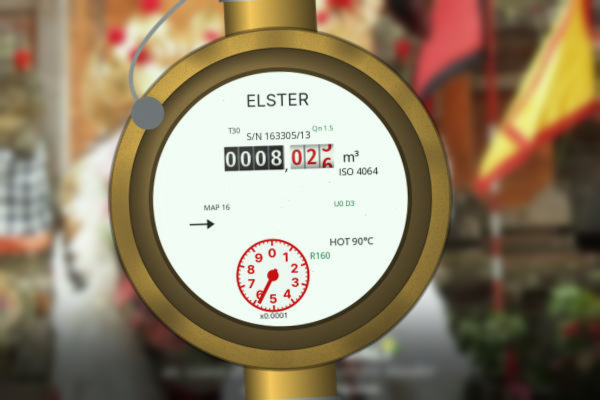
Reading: 8.0255 m³
